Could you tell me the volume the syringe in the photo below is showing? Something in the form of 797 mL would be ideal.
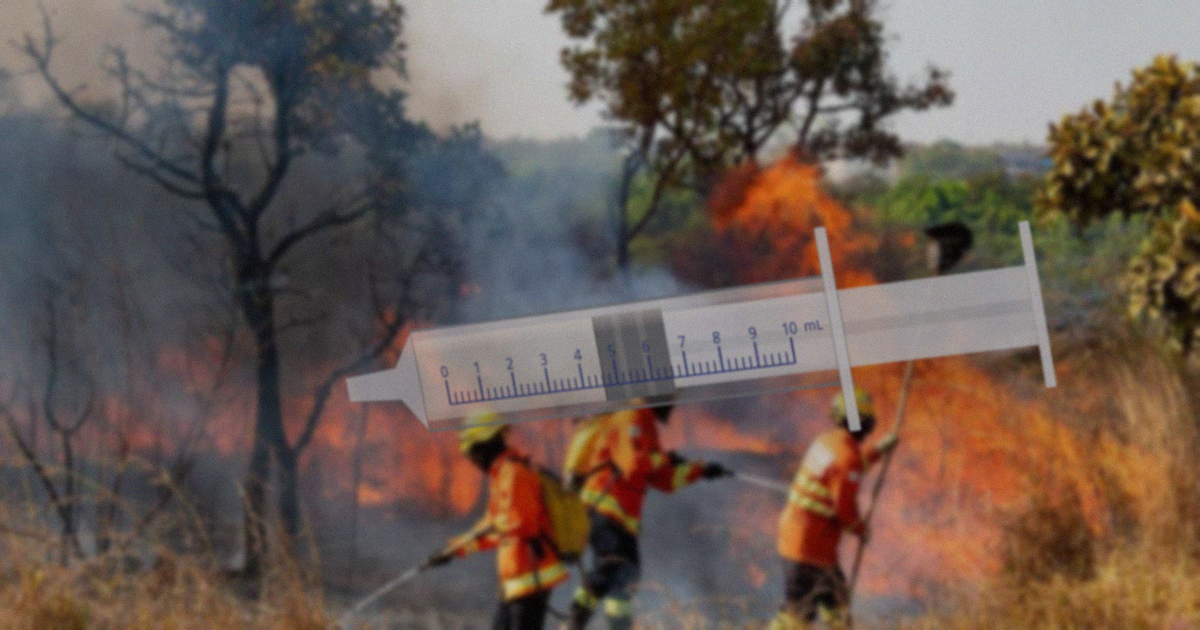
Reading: 4.6 mL
